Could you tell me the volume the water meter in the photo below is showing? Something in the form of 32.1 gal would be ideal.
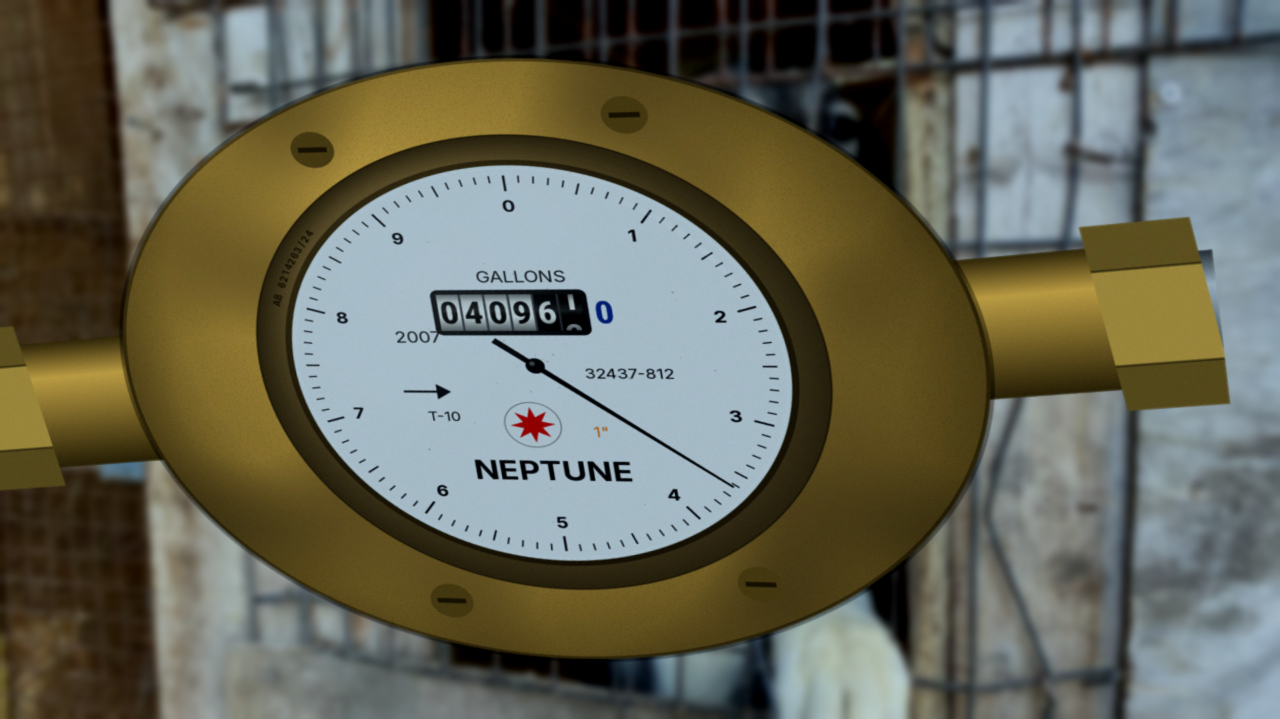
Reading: 409613.6 gal
